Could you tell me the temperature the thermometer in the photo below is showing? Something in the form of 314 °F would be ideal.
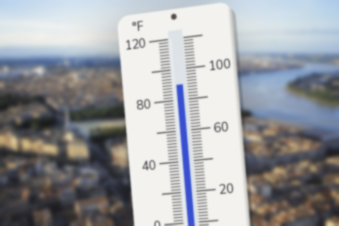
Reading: 90 °F
